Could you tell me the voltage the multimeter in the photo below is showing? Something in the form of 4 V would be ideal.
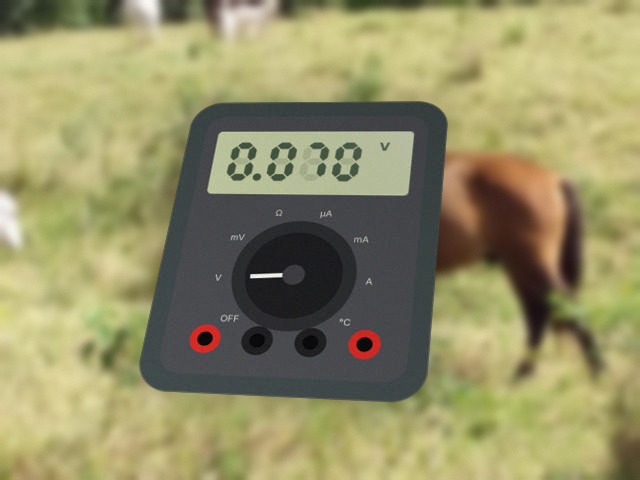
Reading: 0.070 V
